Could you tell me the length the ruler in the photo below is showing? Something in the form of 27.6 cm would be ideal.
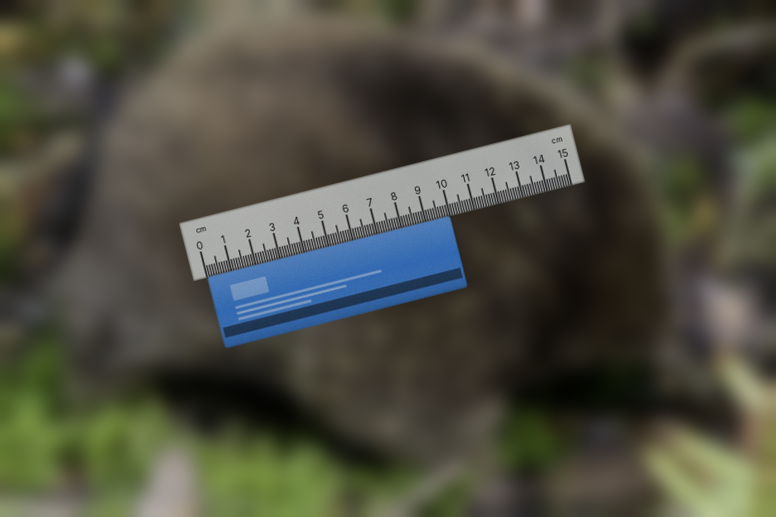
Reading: 10 cm
